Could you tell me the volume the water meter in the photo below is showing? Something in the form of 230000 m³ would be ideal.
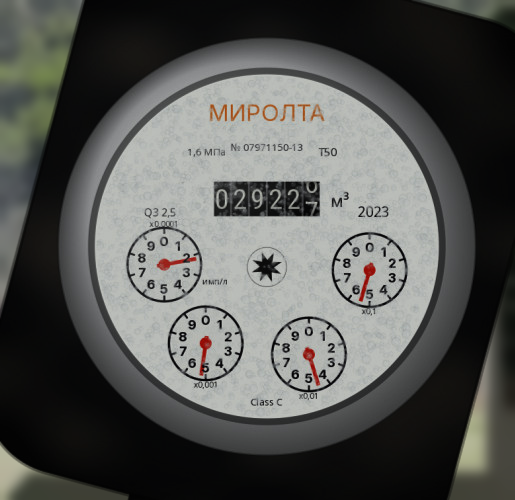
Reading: 29226.5452 m³
